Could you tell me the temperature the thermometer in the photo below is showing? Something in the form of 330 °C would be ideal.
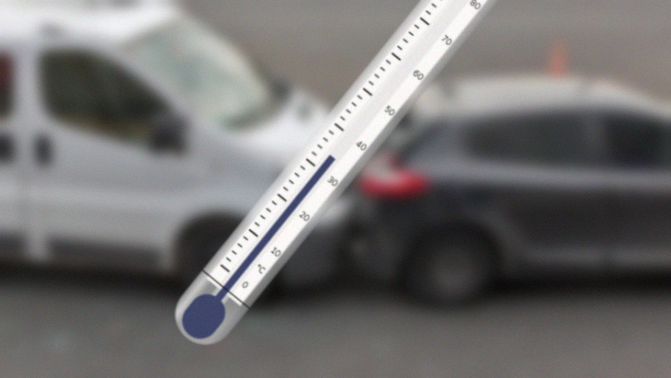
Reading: 34 °C
